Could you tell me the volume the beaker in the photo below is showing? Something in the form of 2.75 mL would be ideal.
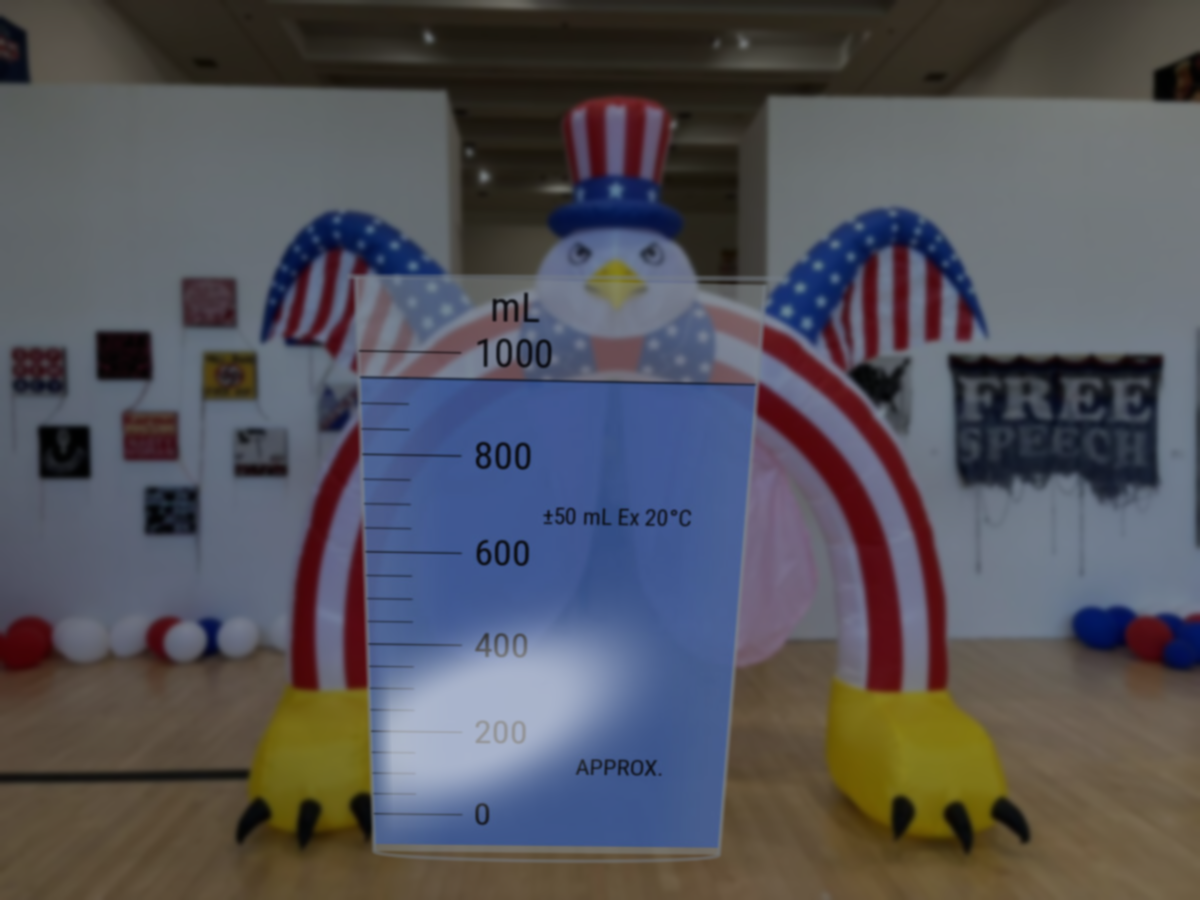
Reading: 950 mL
